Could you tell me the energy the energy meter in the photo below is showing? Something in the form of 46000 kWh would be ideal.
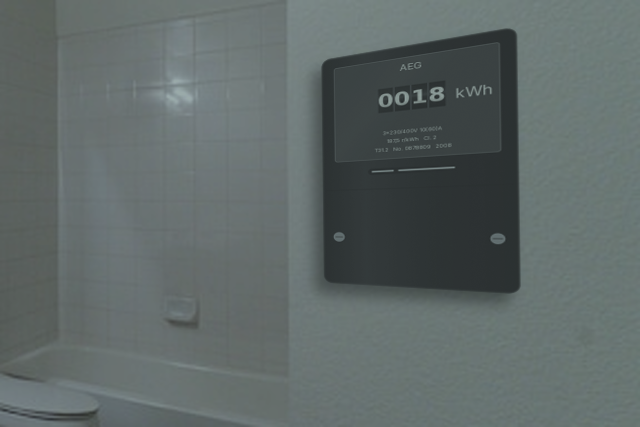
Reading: 18 kWh
